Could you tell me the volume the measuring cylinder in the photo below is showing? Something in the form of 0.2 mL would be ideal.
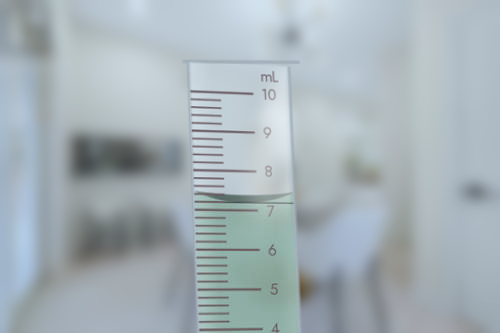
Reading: 7.2 mL
